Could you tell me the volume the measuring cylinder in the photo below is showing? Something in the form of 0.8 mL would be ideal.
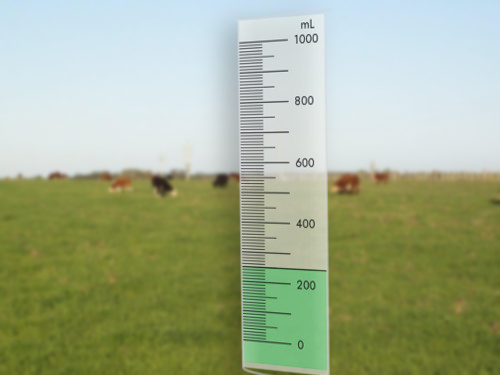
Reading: 250 mL
